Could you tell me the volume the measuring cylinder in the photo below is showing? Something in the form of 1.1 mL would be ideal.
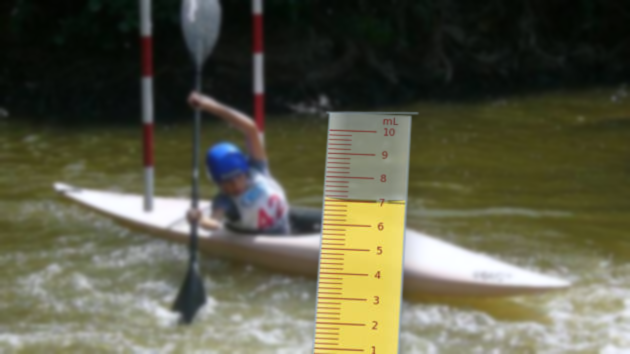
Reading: 7 mL
